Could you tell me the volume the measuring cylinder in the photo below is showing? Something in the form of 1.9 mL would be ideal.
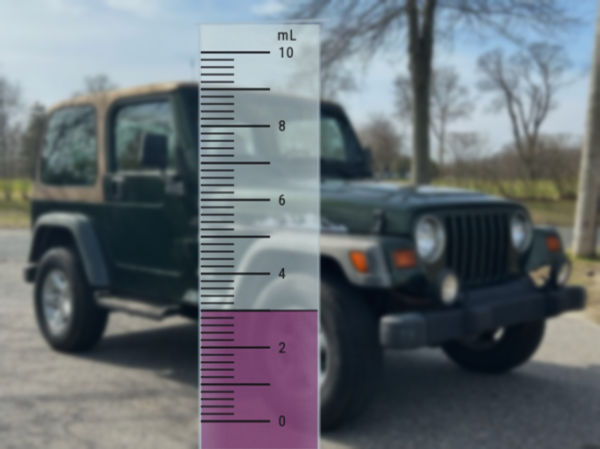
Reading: 3 mL
